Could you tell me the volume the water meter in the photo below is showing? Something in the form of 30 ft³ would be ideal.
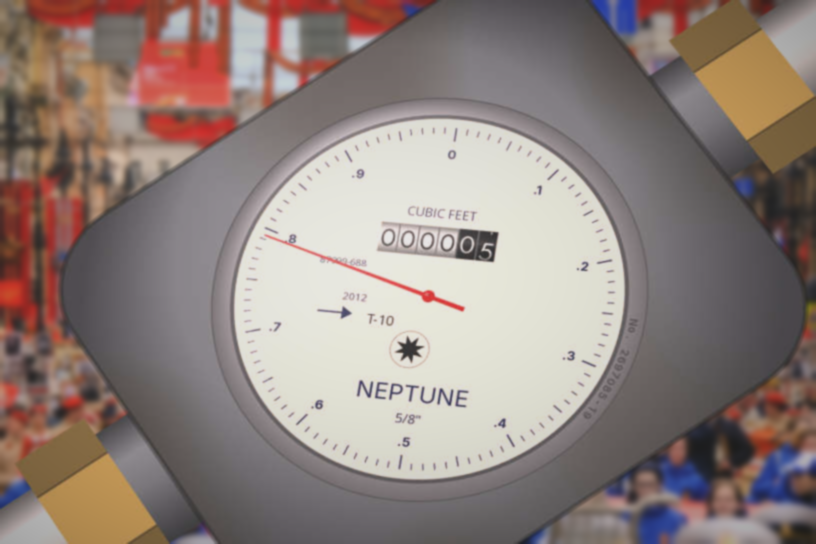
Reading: 4.79 ft³
